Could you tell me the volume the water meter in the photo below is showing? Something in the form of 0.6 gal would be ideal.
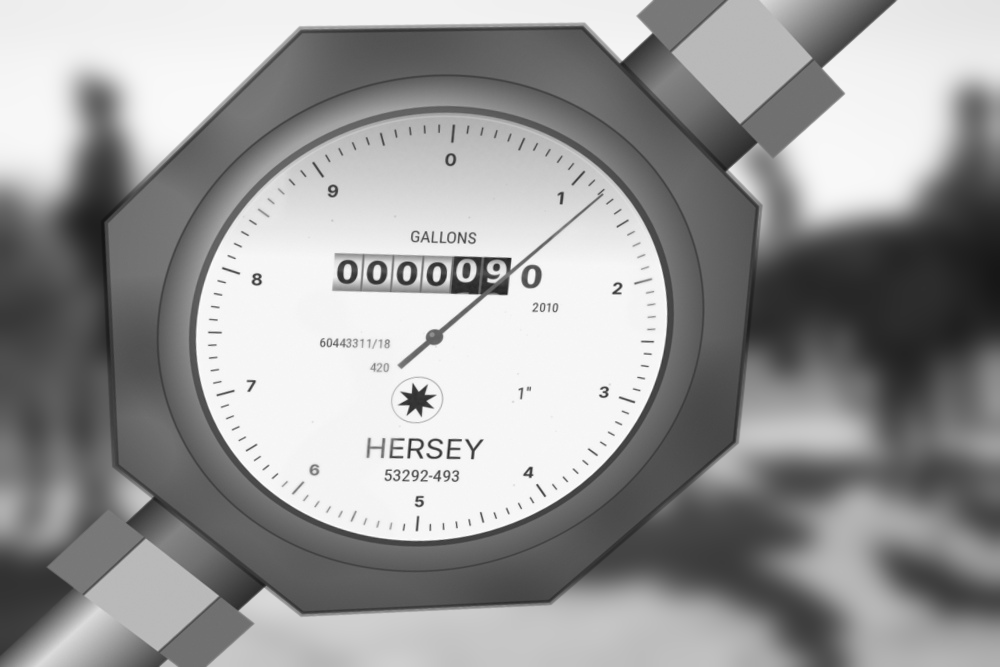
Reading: 91.2 gal
